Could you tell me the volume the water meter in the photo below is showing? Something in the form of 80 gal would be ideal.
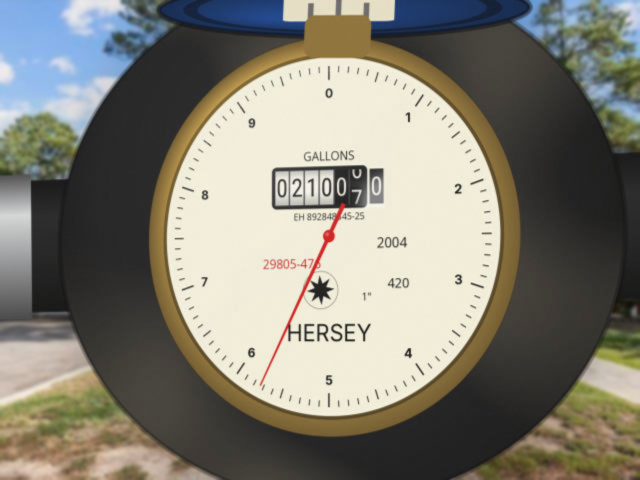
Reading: 210065.7 gal
